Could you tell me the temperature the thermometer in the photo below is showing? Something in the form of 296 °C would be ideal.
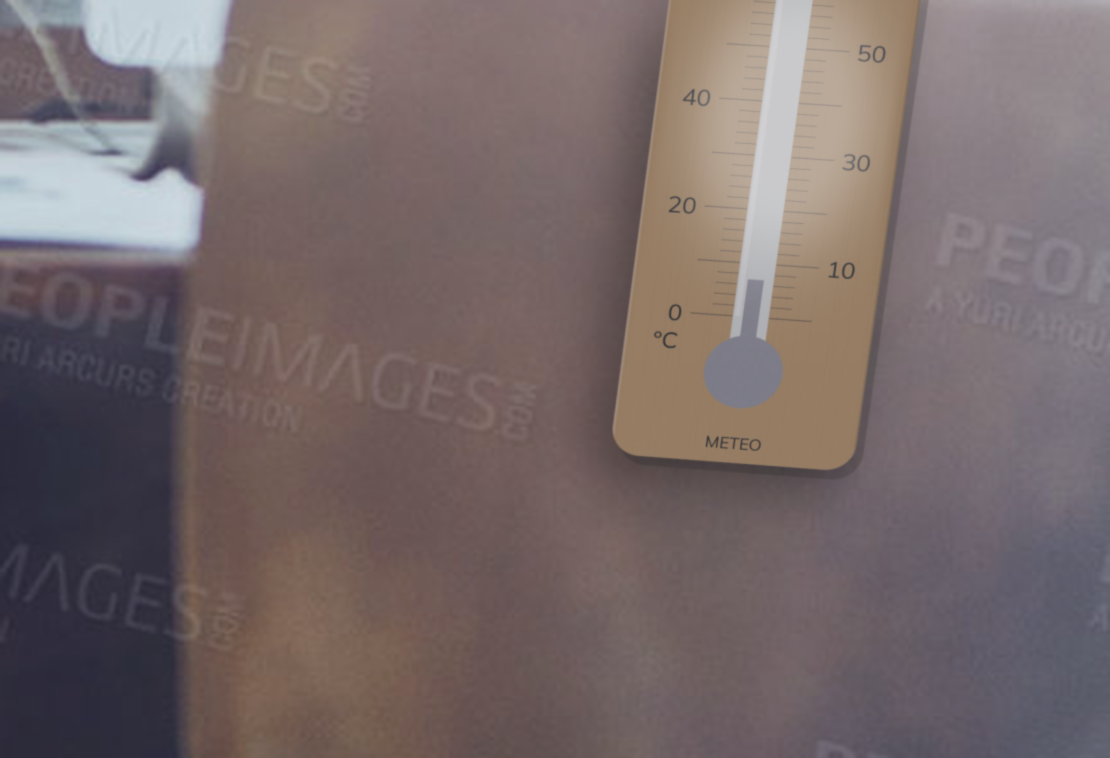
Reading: 7 °C
